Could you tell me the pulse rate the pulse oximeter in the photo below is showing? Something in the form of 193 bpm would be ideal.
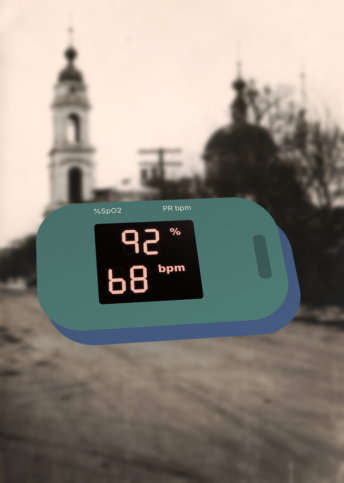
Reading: 68 bpm
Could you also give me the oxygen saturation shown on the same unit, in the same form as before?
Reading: 92 %
